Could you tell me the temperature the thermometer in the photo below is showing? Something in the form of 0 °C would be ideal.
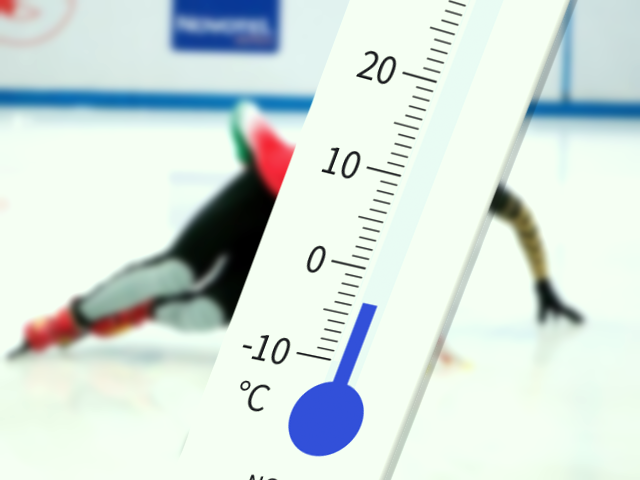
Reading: -3.5 °C
